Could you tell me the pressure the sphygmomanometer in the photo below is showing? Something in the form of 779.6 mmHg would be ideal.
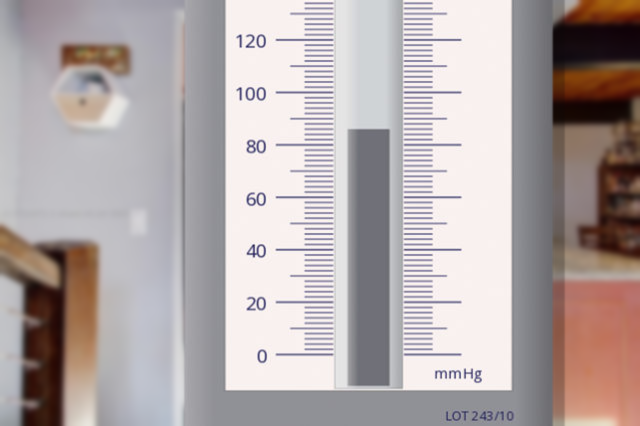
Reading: 86 mmHg
